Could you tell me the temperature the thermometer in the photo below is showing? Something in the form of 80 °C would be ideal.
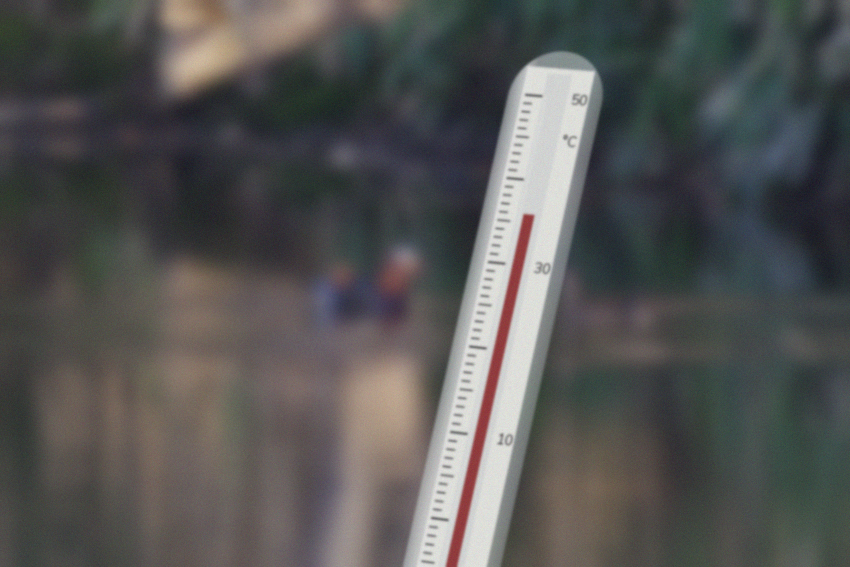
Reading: 36 °C
